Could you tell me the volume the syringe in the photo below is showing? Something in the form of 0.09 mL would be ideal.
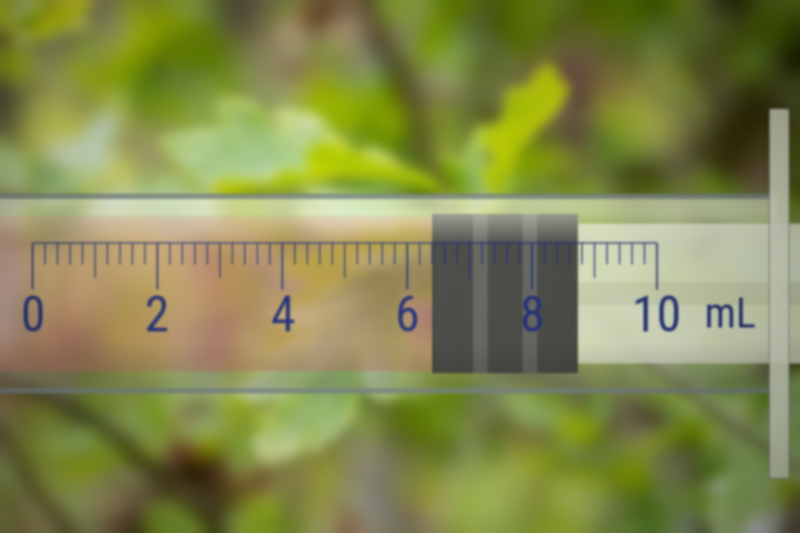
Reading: 6.4 mL
